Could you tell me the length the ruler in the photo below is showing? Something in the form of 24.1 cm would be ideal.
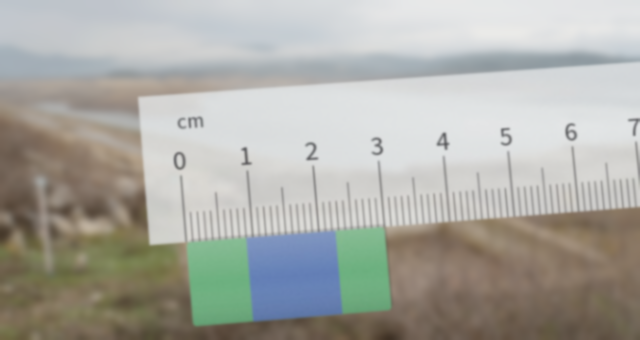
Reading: 3 cm
